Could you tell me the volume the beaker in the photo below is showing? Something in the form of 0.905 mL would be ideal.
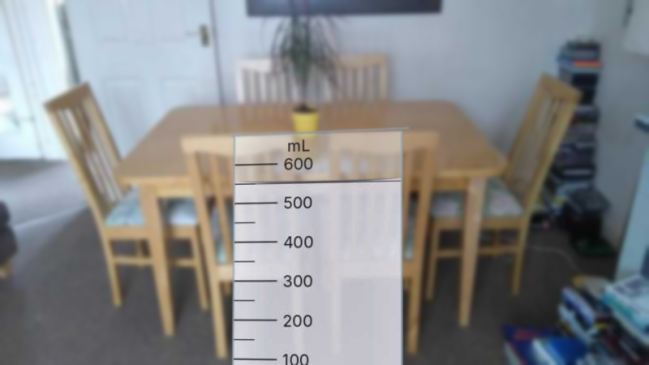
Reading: 550 mL
